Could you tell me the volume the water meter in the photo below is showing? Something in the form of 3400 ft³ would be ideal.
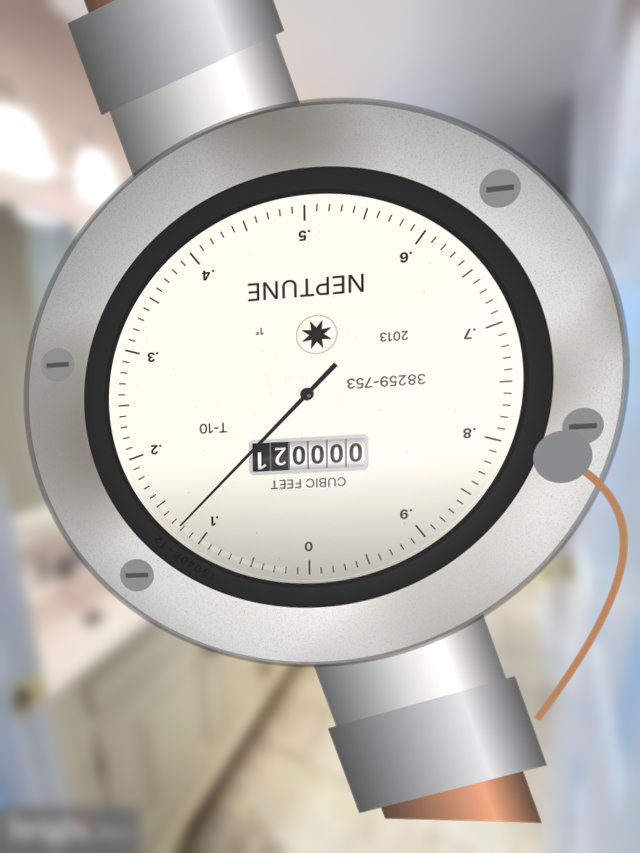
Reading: 21.12 ft³
